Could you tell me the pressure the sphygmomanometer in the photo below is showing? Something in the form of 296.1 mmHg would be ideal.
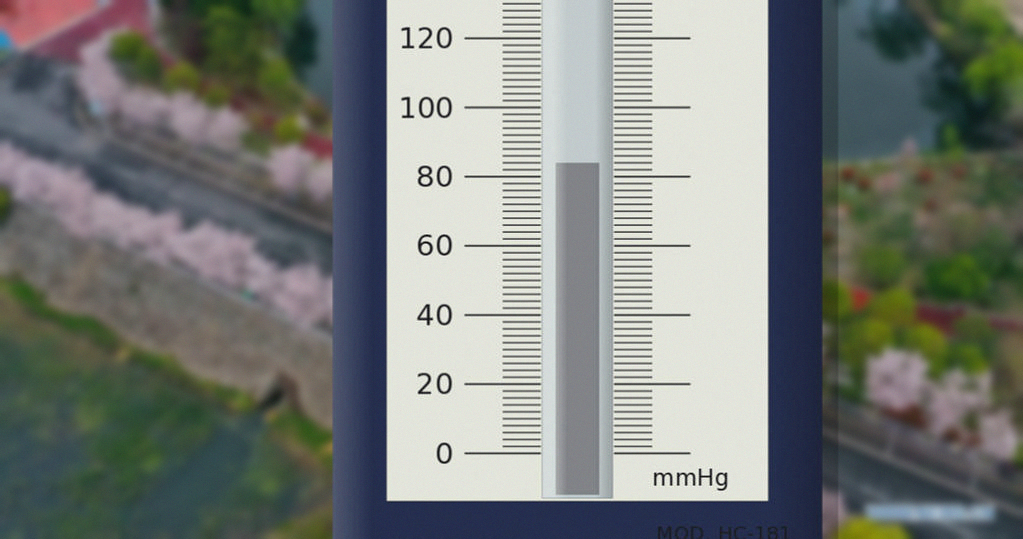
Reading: 84 mmHg
